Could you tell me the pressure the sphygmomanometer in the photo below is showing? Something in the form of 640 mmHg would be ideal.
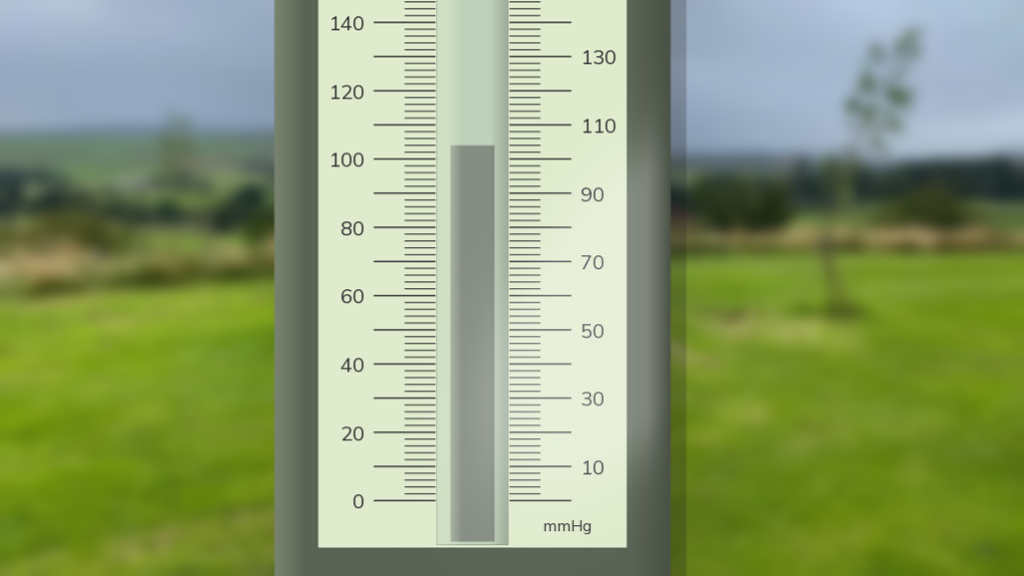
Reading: 104 mmHg
